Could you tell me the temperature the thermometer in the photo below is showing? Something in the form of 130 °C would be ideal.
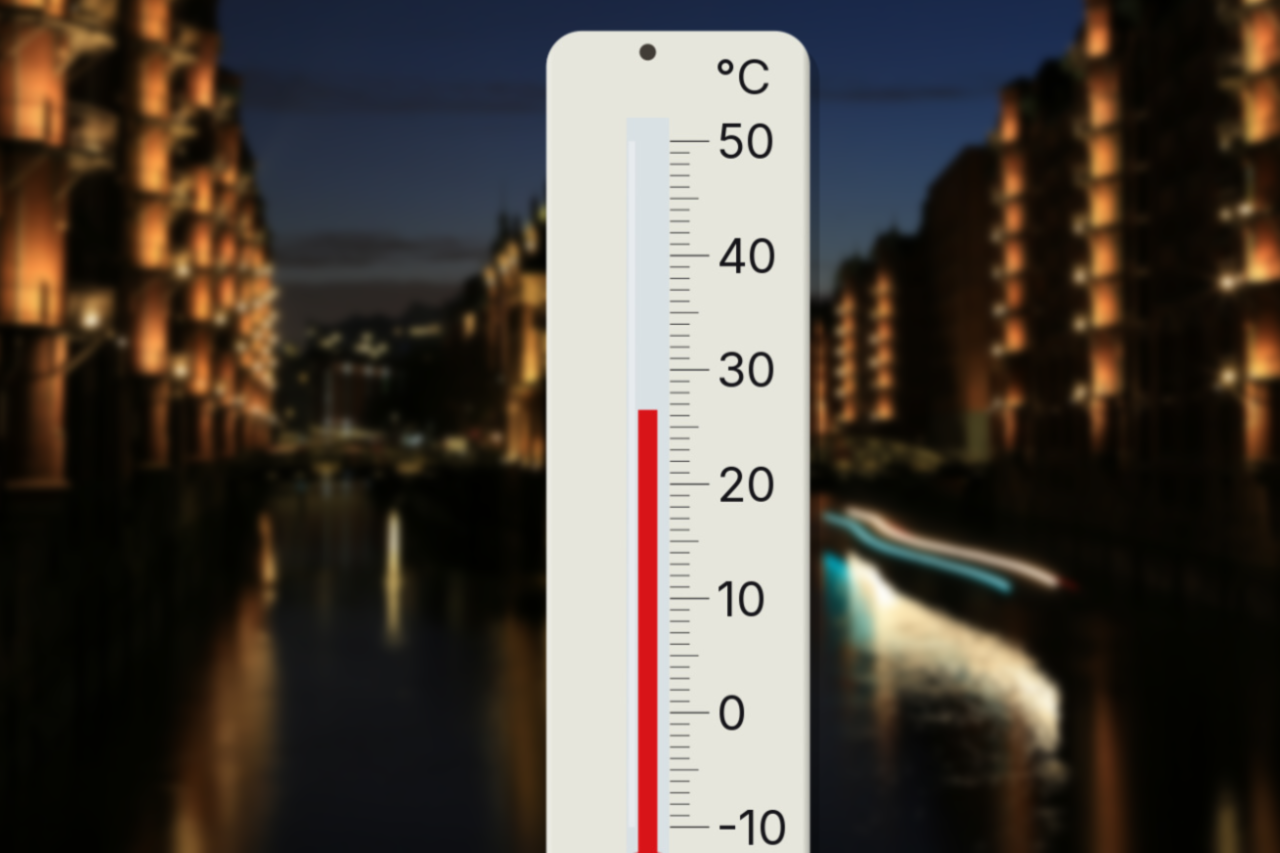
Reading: 26.5 °C
